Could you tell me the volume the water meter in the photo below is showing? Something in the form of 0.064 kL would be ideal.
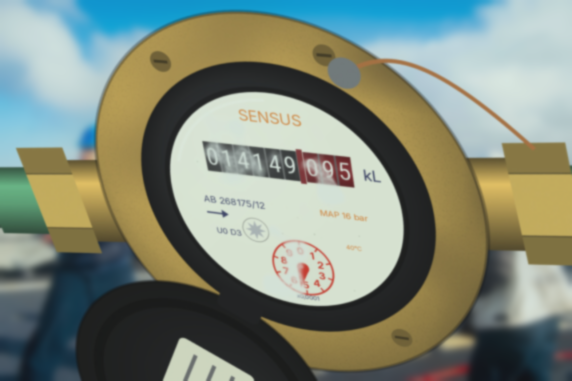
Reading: 14149.0955 kL
